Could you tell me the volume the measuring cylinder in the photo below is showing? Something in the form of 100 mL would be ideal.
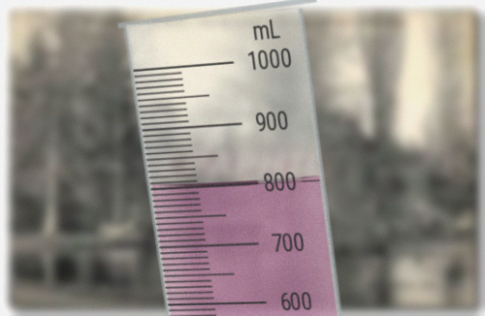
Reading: 800 mL
